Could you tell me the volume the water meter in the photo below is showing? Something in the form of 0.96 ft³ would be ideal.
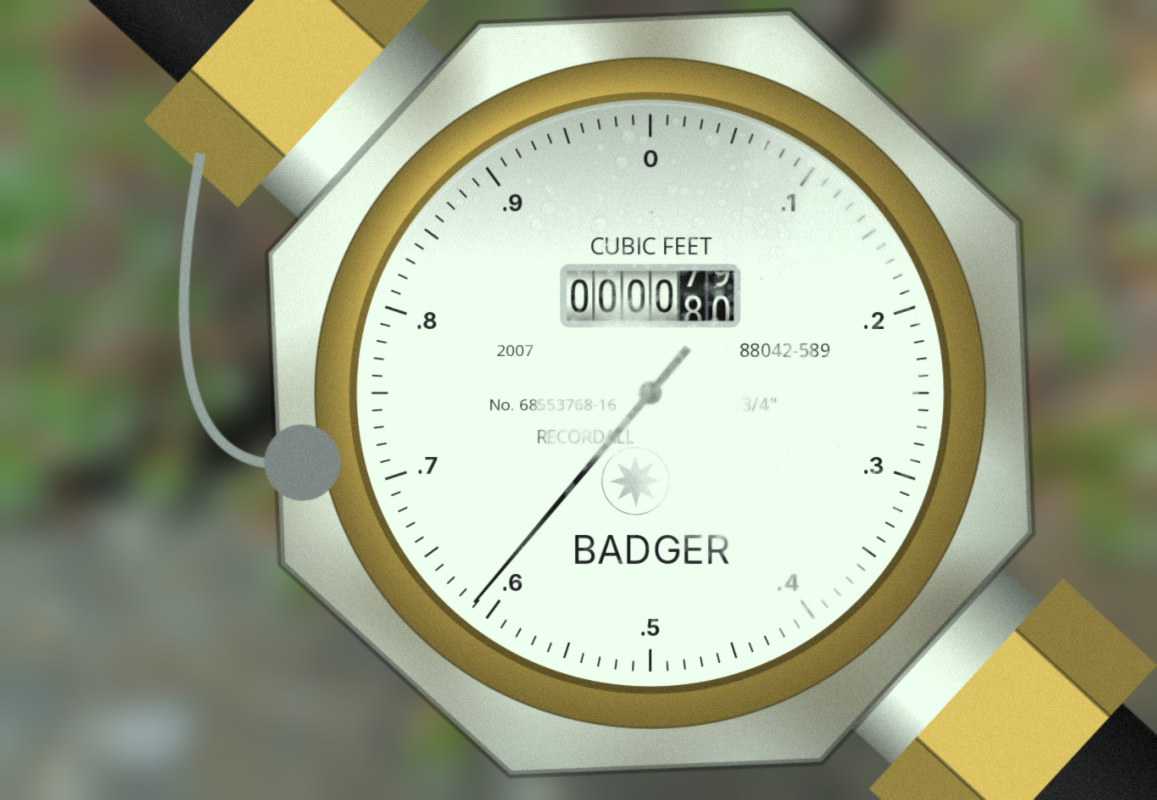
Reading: 79.61 ft³
